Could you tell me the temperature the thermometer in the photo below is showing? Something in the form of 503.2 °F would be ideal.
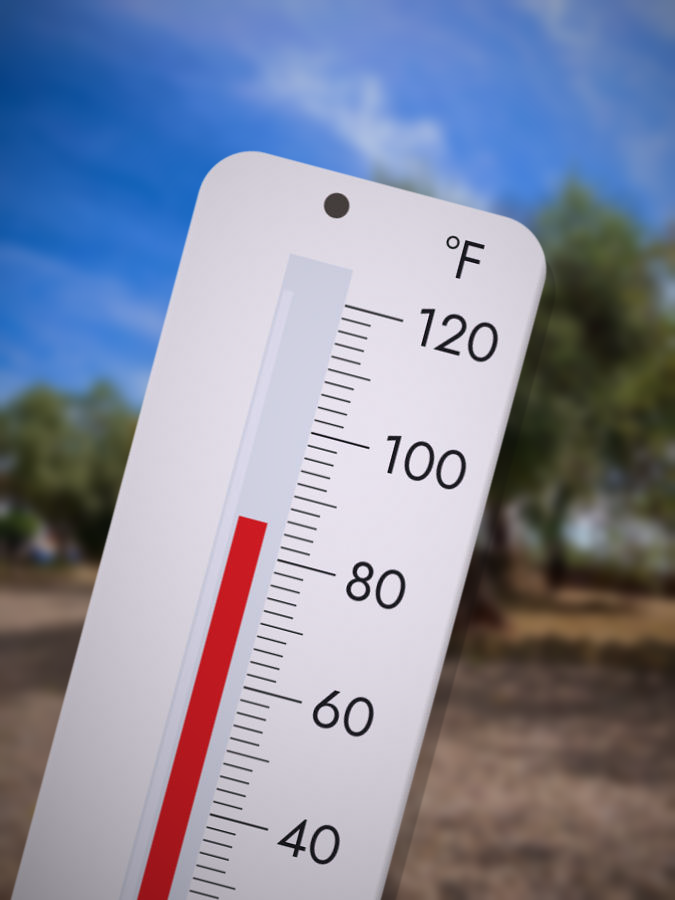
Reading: 85 °F
